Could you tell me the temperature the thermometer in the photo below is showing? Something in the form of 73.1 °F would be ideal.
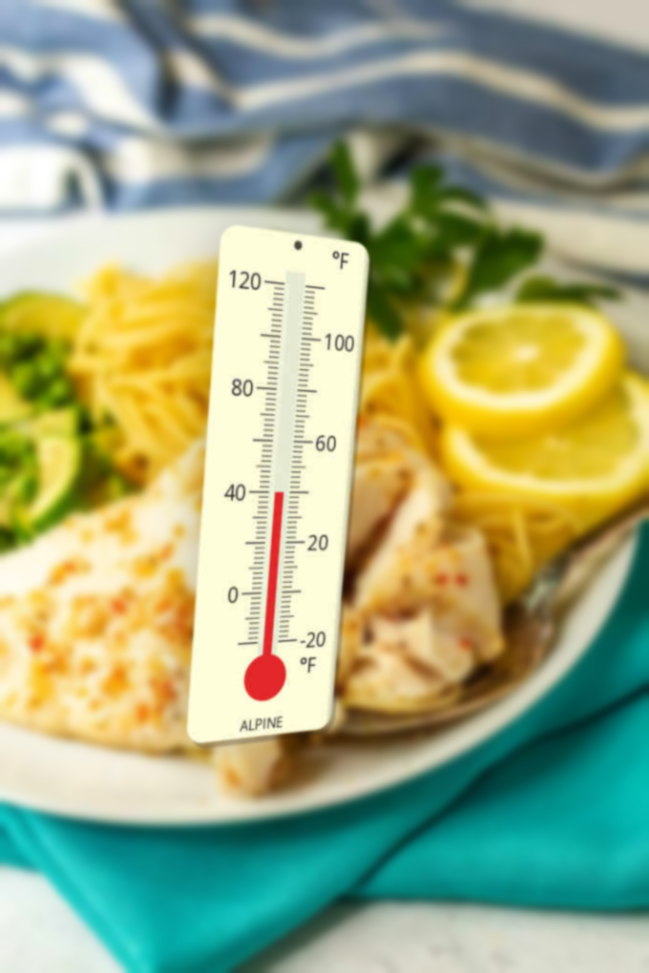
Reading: 40 °F
